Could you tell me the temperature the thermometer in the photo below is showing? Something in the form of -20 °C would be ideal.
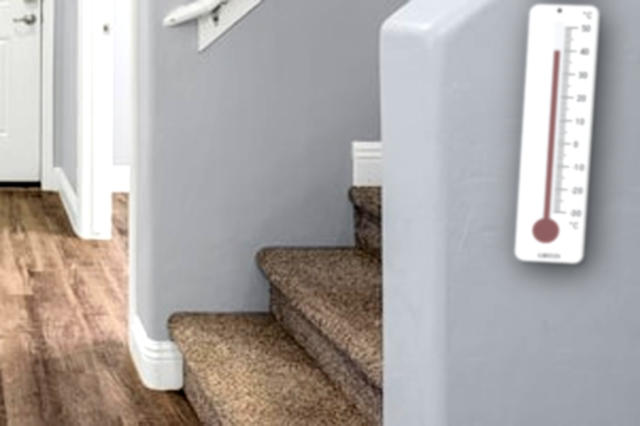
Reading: 40 °C
